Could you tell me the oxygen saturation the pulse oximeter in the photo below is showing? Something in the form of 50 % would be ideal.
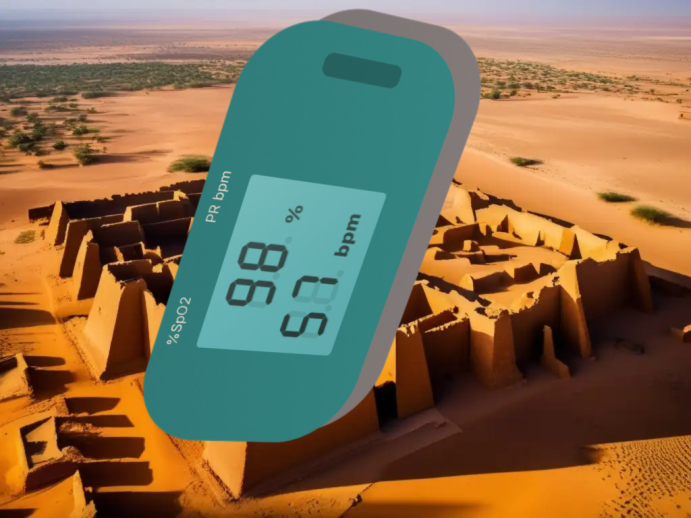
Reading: 98 %
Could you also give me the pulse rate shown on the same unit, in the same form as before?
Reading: 57 bpm
